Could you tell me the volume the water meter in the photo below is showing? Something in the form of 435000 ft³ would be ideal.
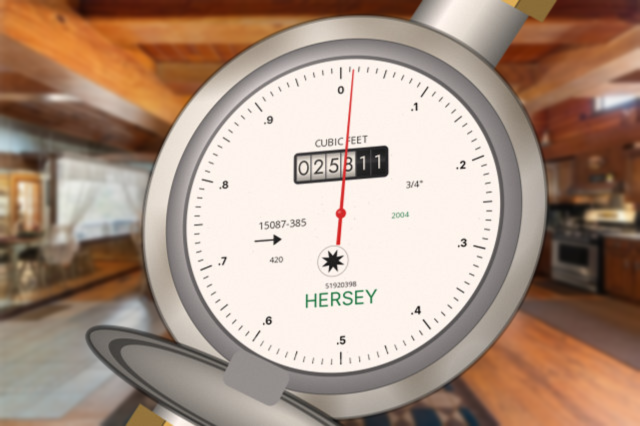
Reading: 25811.01 ft³
